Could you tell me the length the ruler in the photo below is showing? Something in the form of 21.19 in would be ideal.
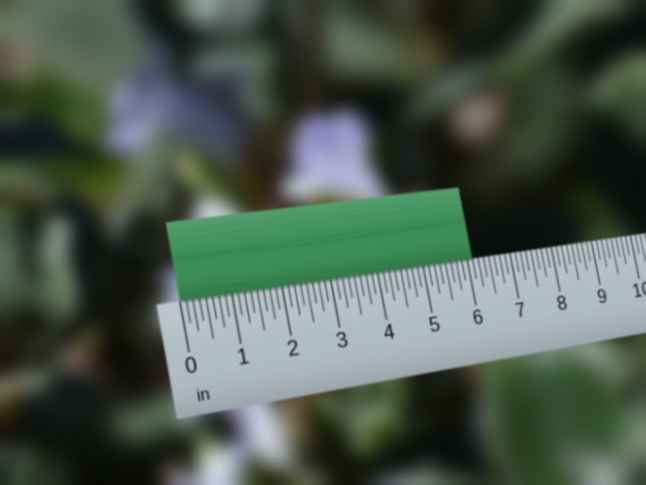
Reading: 6.125 in
